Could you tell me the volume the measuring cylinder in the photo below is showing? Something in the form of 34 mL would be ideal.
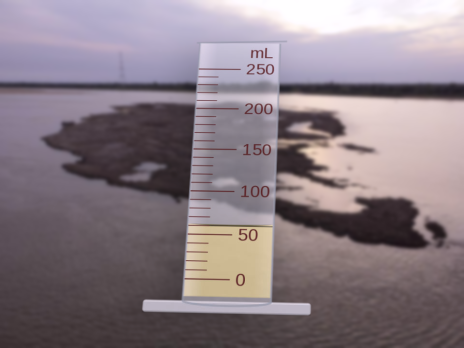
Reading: 60 mL
